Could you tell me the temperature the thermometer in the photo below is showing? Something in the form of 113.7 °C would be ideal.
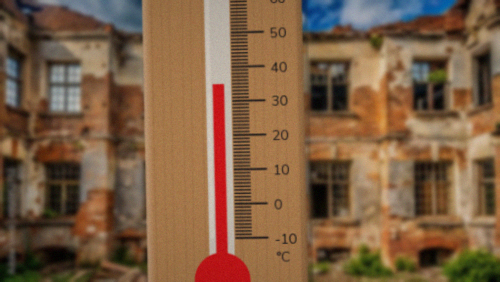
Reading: 35 °C
